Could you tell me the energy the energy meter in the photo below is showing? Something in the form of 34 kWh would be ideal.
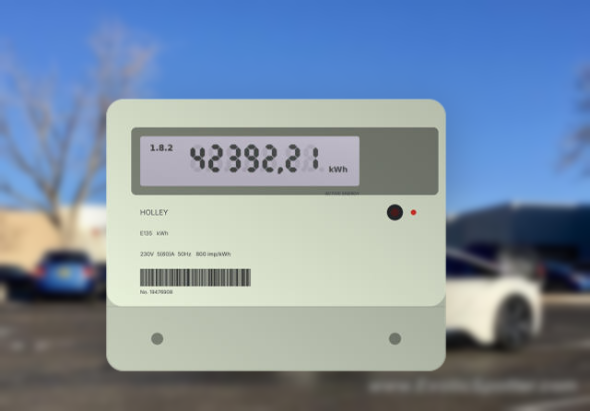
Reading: 42392.21 kWh
